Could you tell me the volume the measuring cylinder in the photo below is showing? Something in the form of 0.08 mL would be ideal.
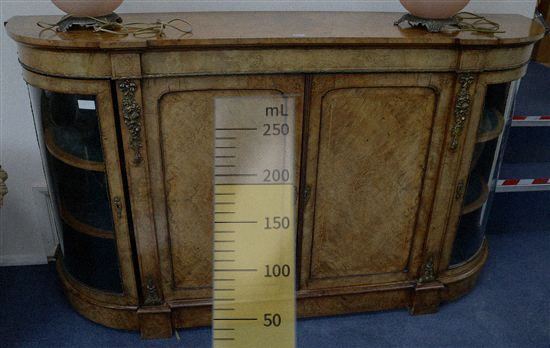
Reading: 190 mL
